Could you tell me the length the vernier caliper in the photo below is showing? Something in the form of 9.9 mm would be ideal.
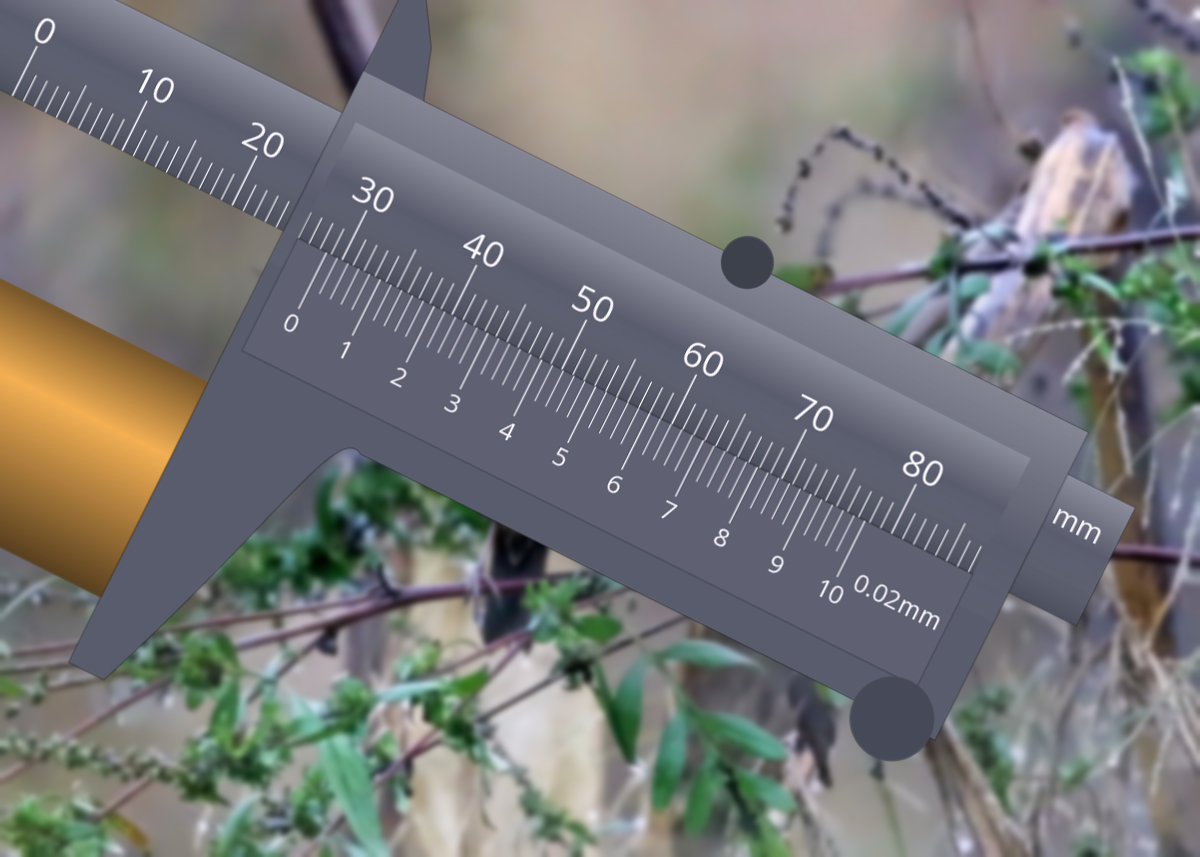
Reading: 28.6 mm
